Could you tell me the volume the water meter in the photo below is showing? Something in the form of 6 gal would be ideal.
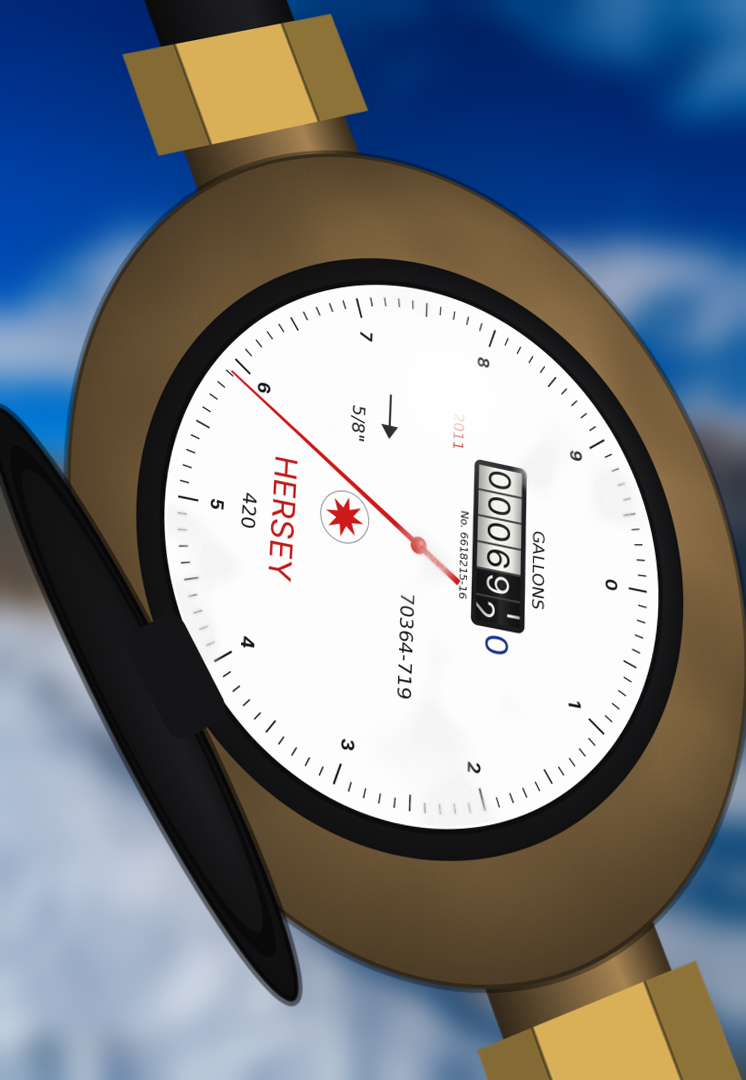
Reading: 6915.9 gal
